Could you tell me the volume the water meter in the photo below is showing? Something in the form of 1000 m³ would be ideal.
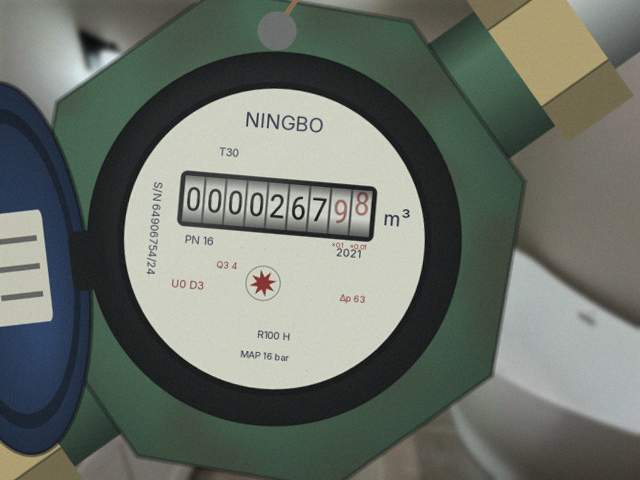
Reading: 267.98 m³
